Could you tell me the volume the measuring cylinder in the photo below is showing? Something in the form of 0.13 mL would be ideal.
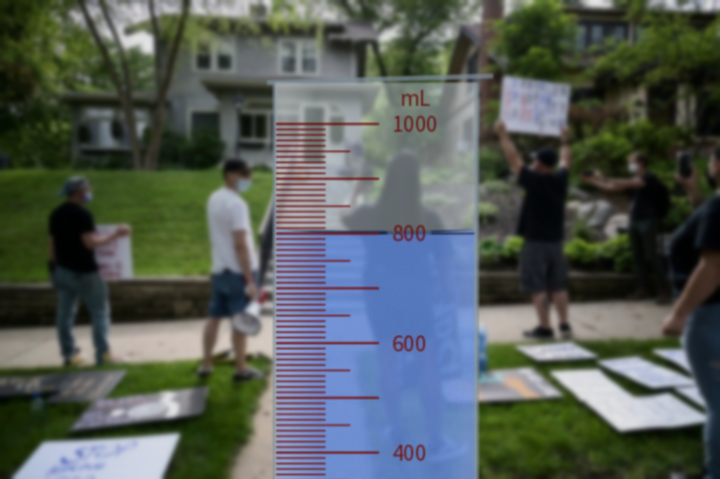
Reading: 800 mL
